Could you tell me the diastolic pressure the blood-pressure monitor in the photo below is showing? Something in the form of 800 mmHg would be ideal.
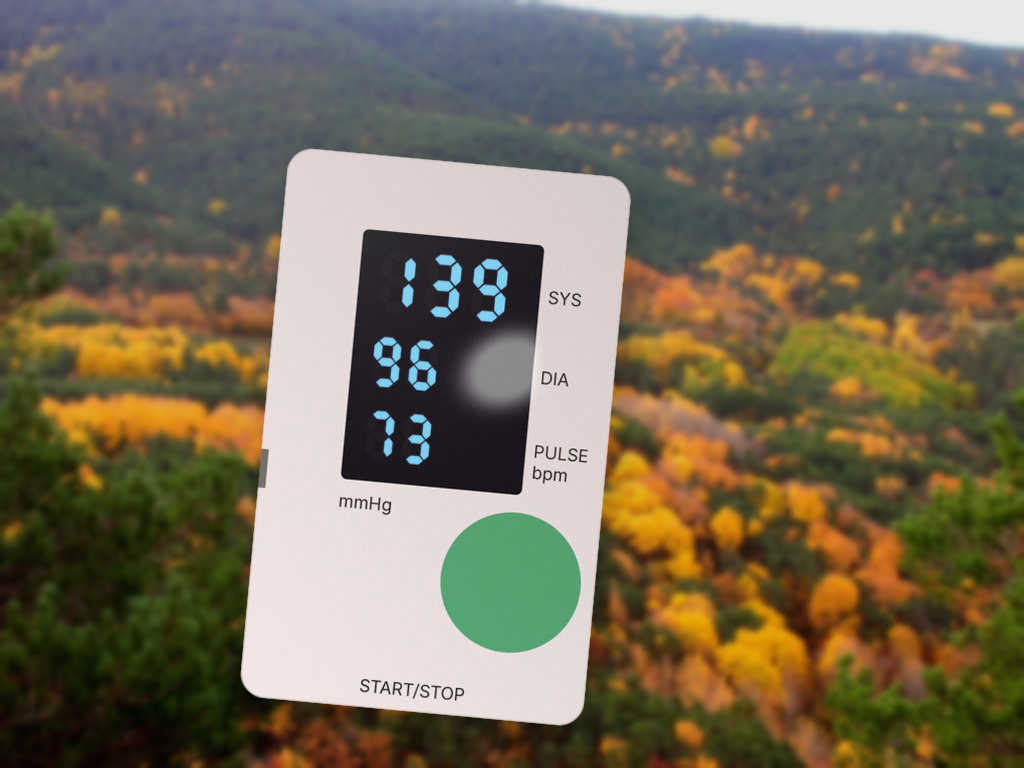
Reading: 96 mmHg
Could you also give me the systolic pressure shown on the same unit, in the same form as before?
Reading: 139 mmHg
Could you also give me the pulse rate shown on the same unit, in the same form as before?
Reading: 73 bpm
